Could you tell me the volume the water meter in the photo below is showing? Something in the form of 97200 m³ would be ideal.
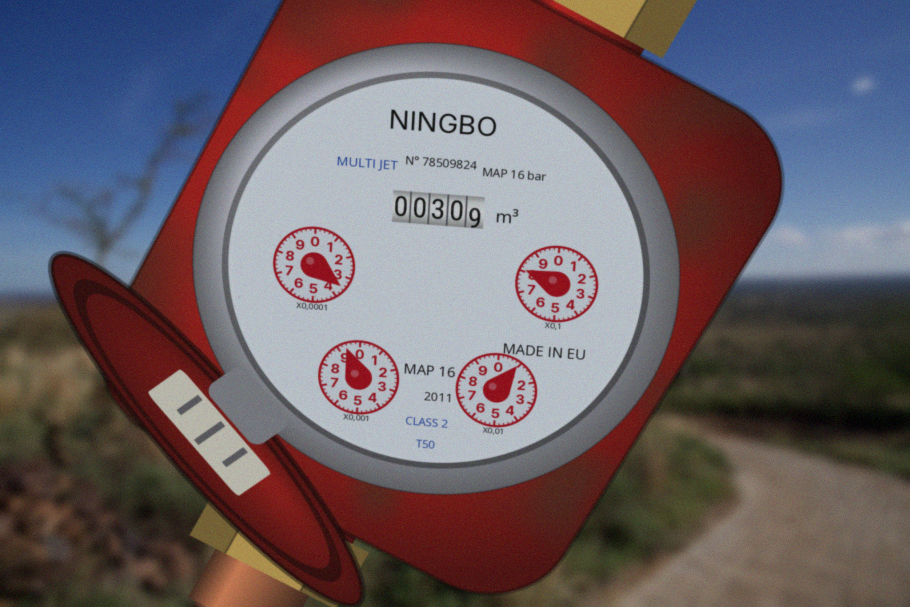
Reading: 308.8093 m³
